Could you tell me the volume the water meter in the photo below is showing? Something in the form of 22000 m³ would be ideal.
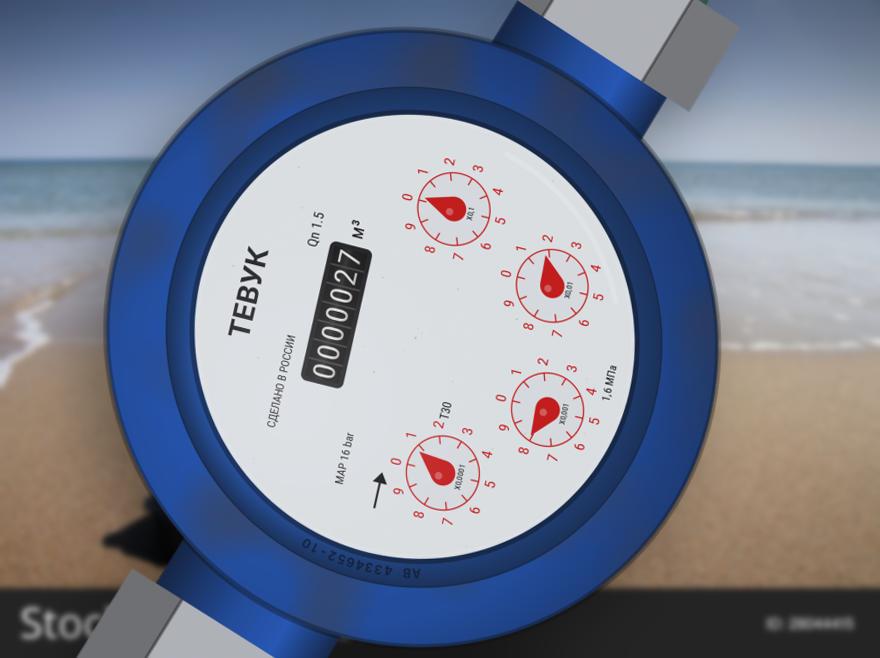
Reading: 27.0180 m³
